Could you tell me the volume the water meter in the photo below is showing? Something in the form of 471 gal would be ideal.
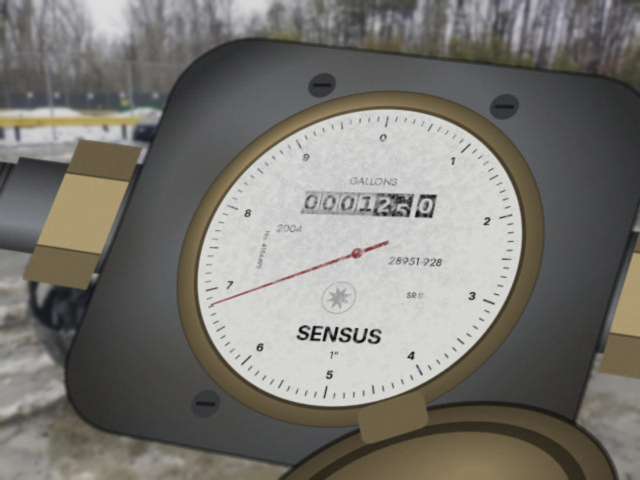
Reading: 1246.8 gal
